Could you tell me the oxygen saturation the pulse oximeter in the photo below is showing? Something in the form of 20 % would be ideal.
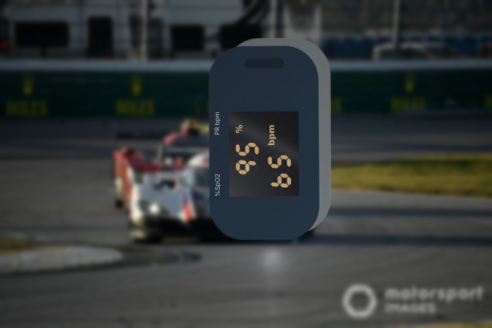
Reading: 95 %
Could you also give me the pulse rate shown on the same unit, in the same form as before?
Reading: 65 bpm
